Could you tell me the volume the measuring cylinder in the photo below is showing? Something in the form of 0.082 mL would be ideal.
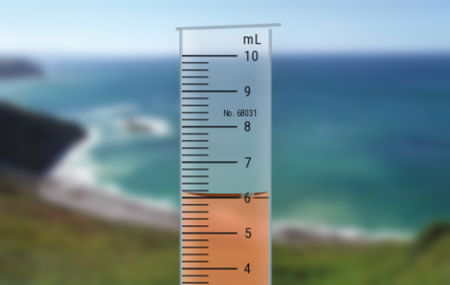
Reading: 6 mL
